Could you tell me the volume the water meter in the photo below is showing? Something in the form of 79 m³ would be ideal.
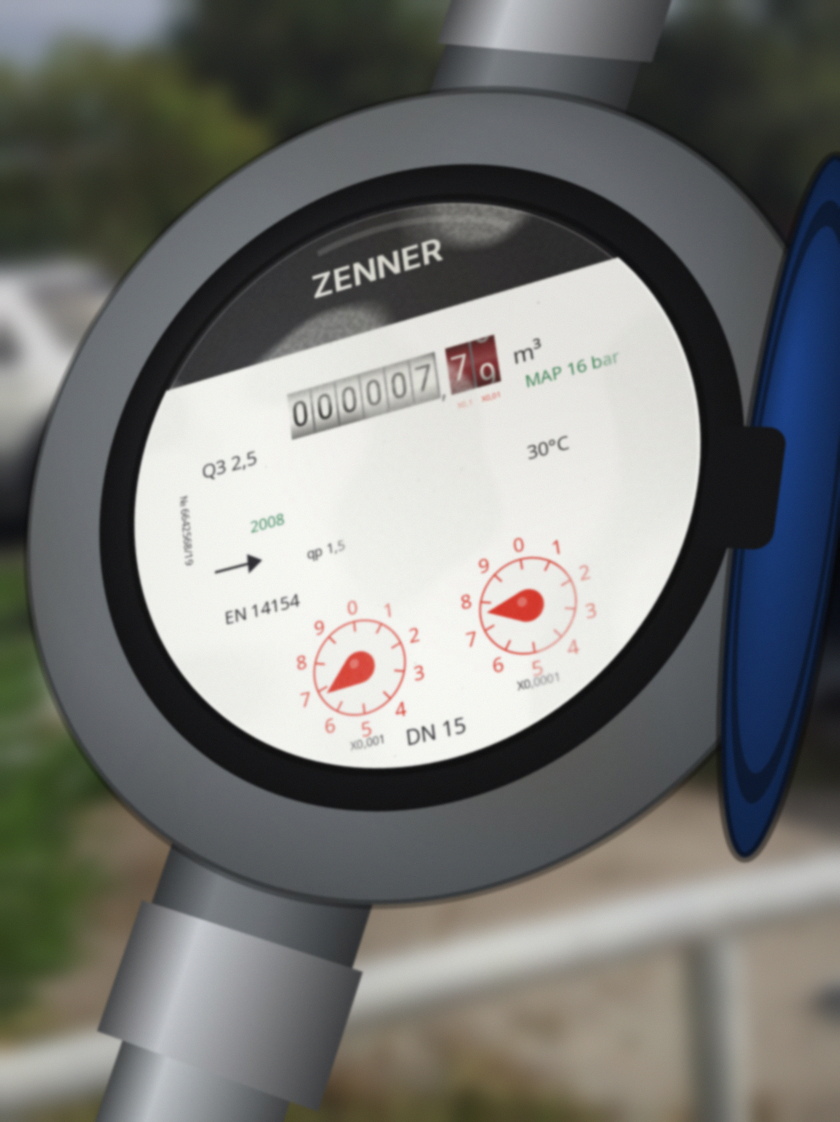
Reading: 7.7867 m³
